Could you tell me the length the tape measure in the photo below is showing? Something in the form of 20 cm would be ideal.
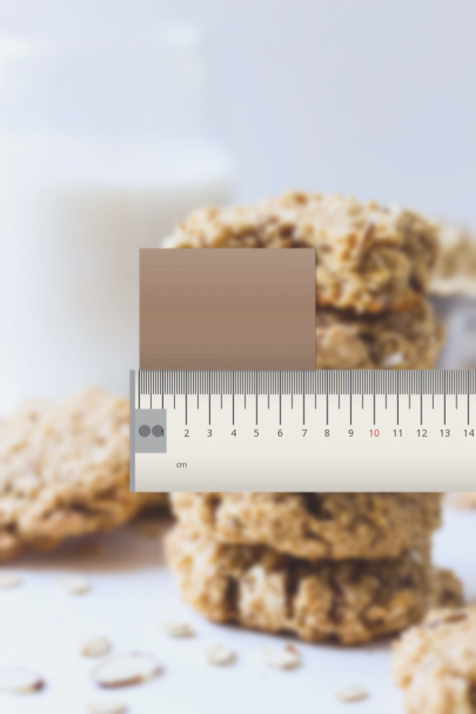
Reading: 7.5 cm
